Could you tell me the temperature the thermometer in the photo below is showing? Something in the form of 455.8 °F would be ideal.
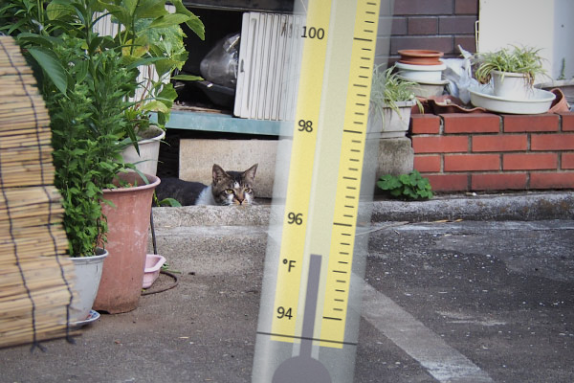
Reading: 95.3 °F
